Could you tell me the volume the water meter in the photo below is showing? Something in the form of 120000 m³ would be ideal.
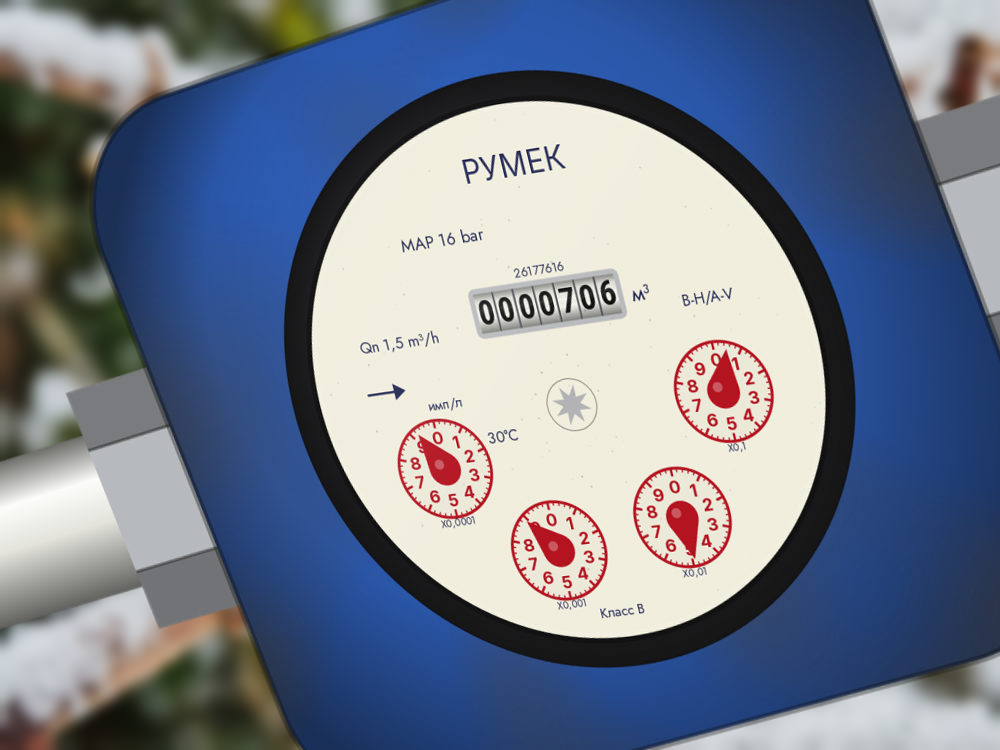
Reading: 706.0489 m³
